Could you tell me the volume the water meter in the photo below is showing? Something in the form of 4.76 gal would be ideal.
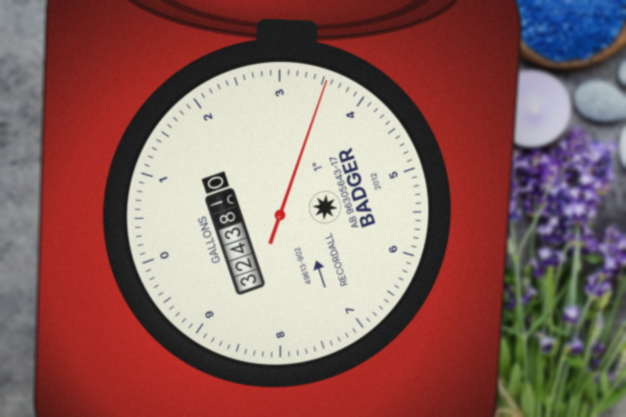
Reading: 3243813.5 gal
